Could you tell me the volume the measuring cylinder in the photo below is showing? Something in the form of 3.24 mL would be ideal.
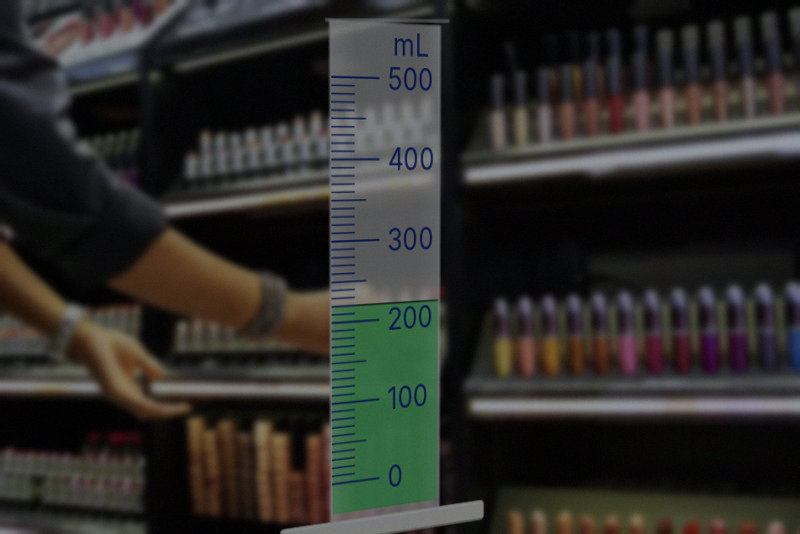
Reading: 220 mL
